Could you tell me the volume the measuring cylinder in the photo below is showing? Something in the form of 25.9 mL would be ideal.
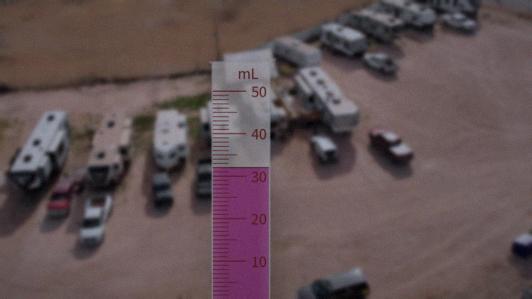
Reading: 32 mL
